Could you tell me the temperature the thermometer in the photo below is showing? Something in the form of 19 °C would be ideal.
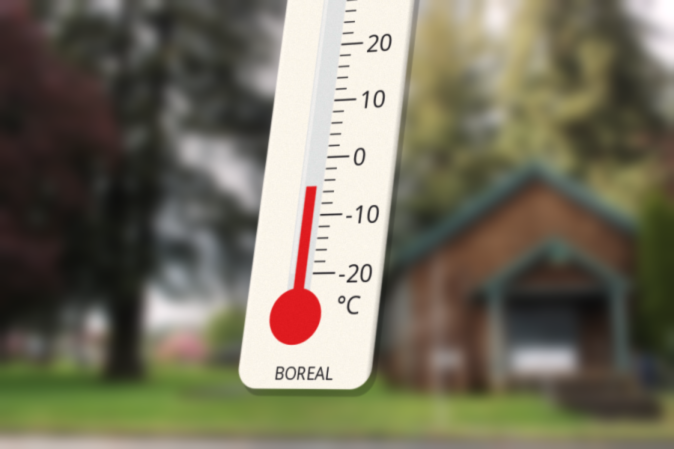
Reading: -5 °C
